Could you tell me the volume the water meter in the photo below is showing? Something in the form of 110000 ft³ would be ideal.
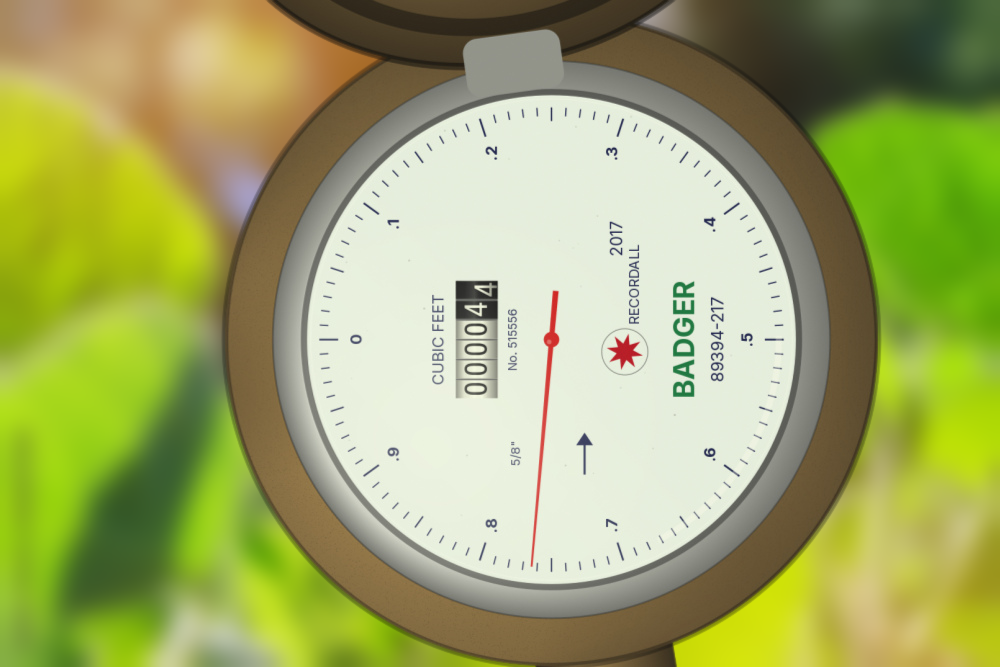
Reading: 43.76 ft³
